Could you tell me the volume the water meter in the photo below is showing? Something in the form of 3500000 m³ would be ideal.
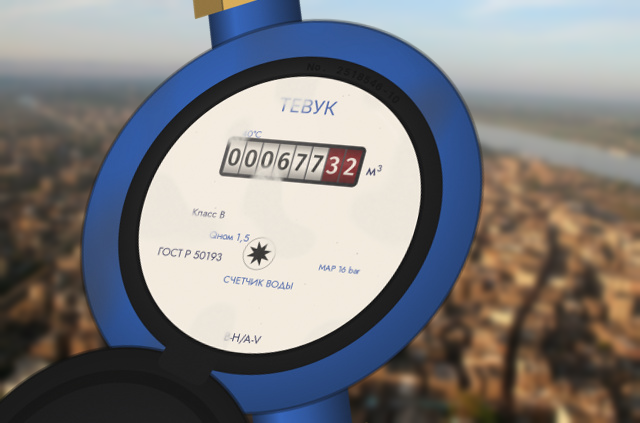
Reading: 677.32 m³
